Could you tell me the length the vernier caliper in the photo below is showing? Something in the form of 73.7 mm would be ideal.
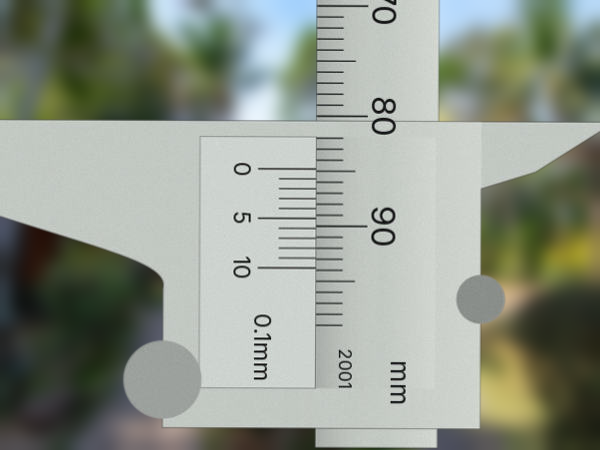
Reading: 84.8 mm
